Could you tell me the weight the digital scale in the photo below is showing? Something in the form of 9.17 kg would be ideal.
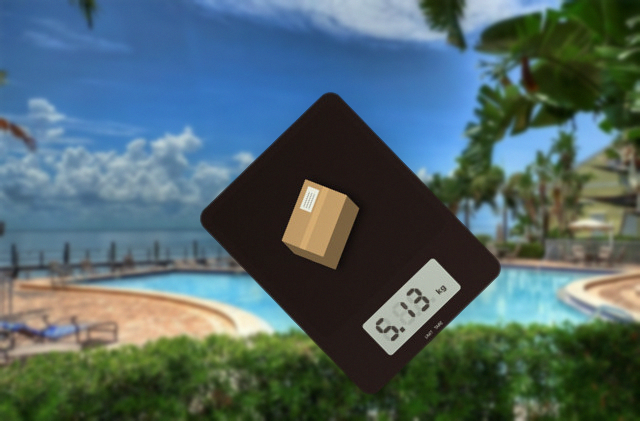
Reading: 5.13 kg
